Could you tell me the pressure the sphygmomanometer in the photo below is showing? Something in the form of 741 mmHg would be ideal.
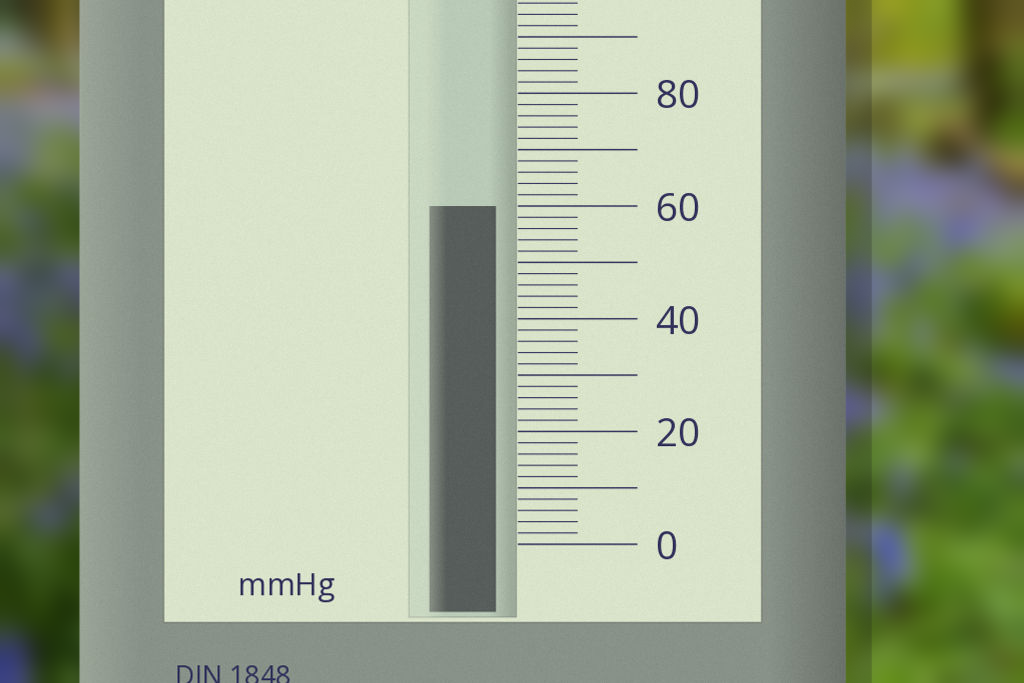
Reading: 60 mmHg
